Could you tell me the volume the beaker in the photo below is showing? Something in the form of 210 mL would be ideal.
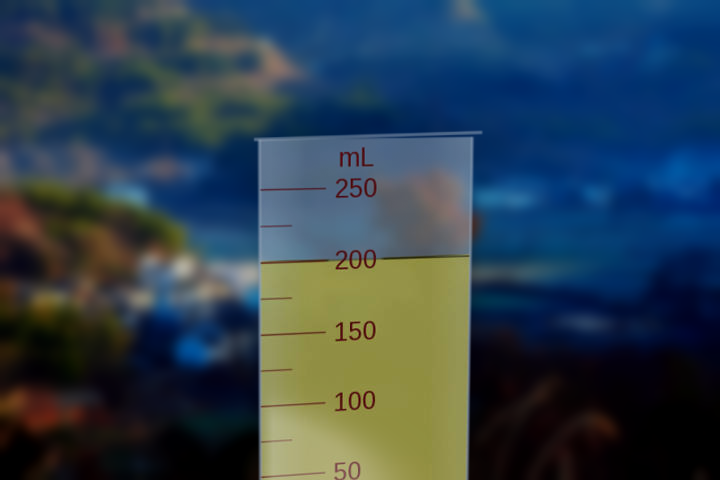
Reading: 200 mL
